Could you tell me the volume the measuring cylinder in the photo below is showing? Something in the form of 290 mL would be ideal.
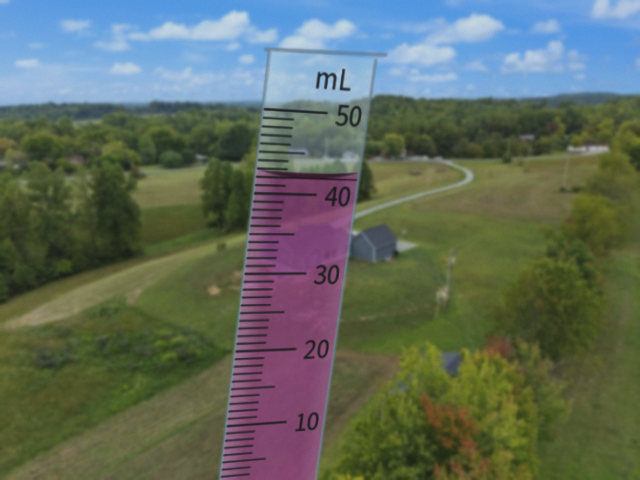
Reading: 42 mL
